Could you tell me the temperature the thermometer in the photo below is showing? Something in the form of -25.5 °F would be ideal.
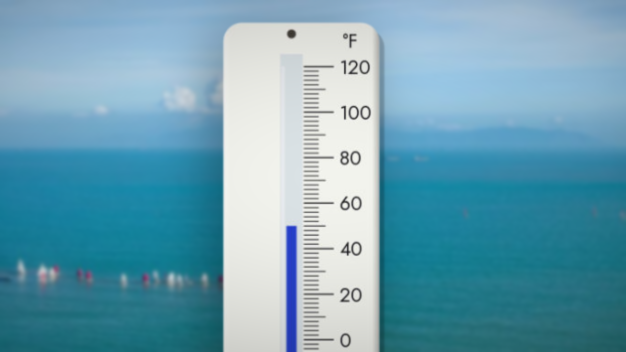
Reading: 50 °F
